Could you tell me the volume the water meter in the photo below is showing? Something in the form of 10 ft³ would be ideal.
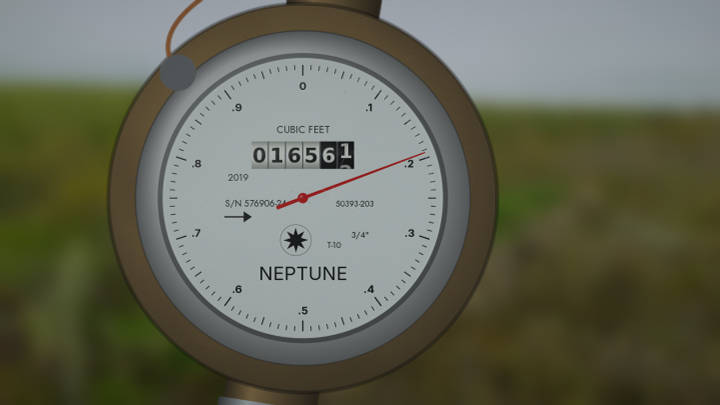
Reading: 16561.19 ft³
